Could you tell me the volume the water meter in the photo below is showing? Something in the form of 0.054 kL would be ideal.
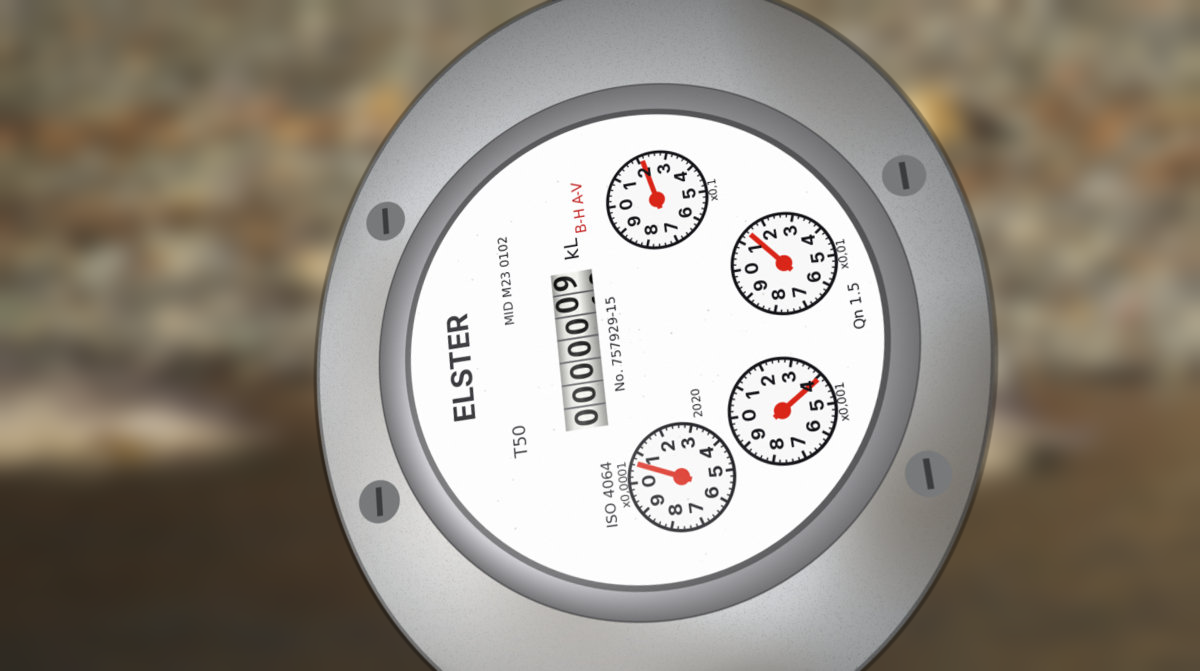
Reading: 9.2140 kL
